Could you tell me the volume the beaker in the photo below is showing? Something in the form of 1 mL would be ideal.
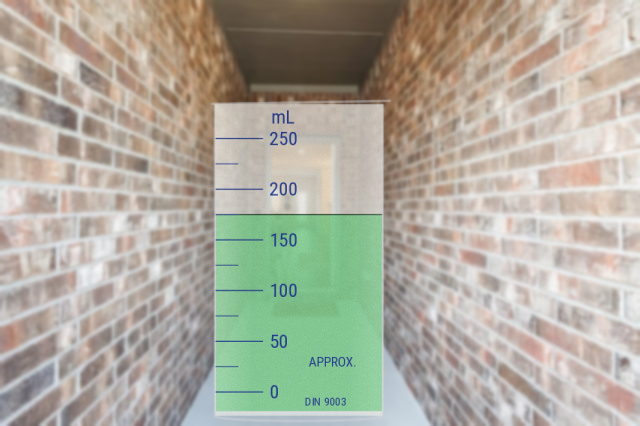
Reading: 175 mL
